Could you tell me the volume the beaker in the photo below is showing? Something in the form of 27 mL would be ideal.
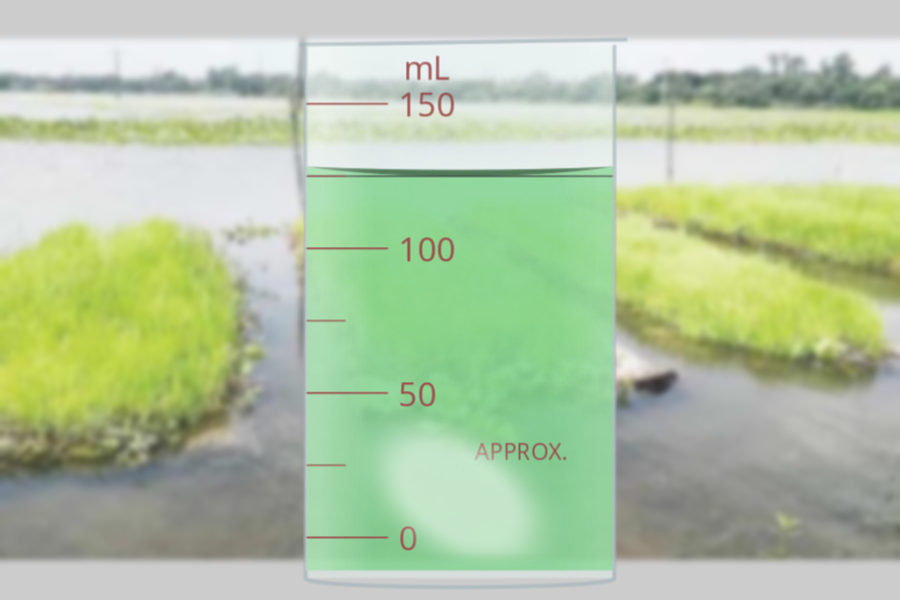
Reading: 125 mL
